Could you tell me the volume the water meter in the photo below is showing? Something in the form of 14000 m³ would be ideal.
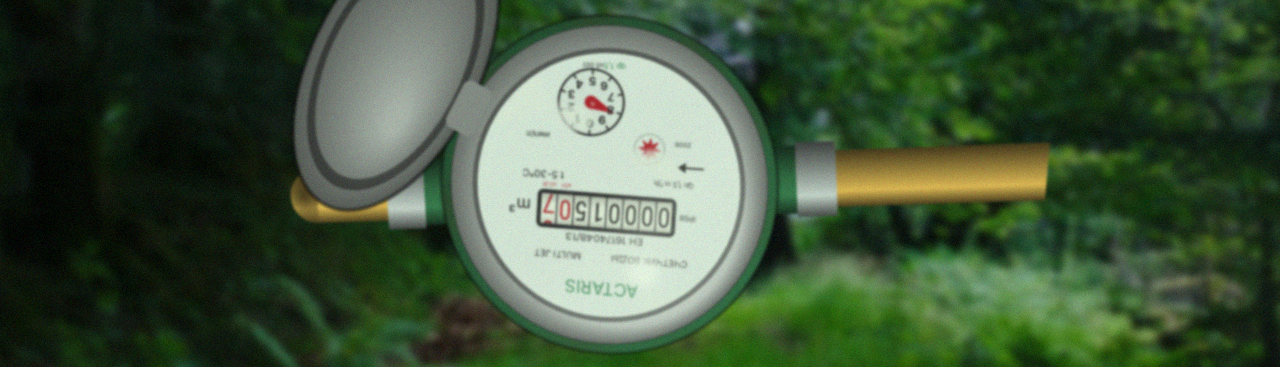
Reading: 15.068 m³
